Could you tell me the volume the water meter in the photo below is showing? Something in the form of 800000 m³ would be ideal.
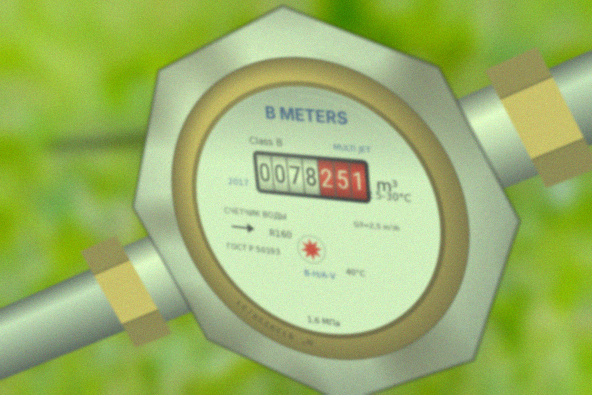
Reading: 78.251 m³
